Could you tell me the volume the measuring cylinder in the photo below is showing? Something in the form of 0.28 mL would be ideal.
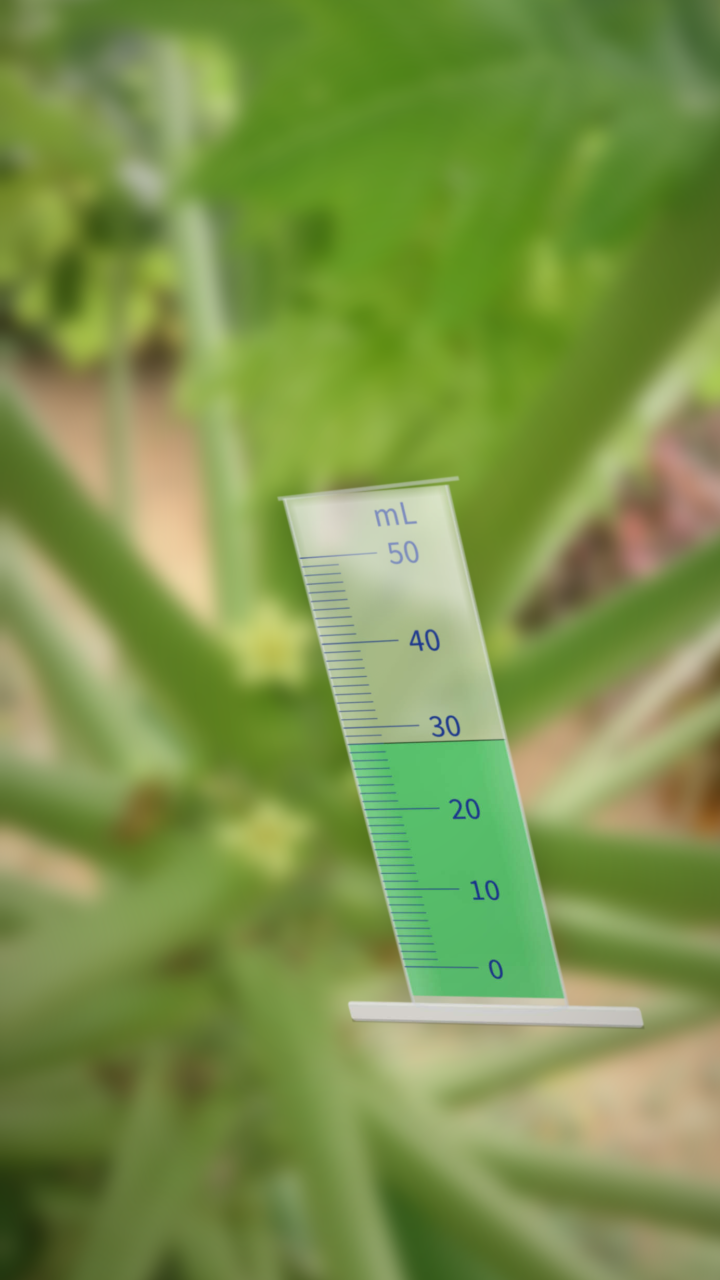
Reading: 28 mL
